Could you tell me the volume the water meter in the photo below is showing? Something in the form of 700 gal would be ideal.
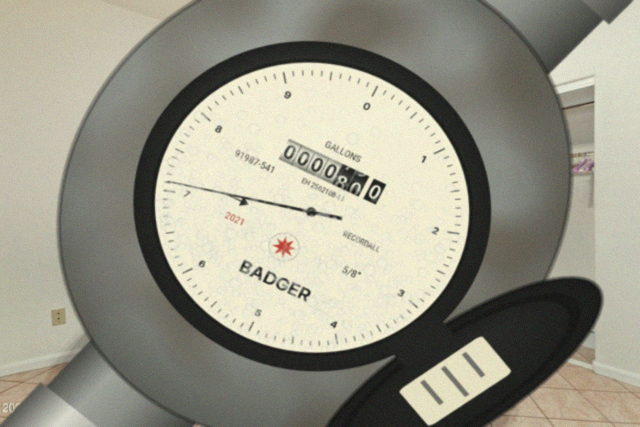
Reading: 797.1 gal
